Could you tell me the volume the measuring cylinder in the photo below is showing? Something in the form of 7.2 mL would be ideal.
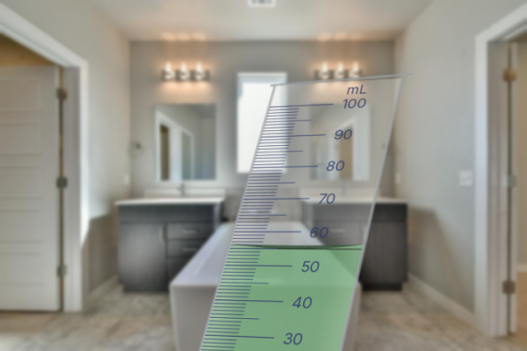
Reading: 55 mL
